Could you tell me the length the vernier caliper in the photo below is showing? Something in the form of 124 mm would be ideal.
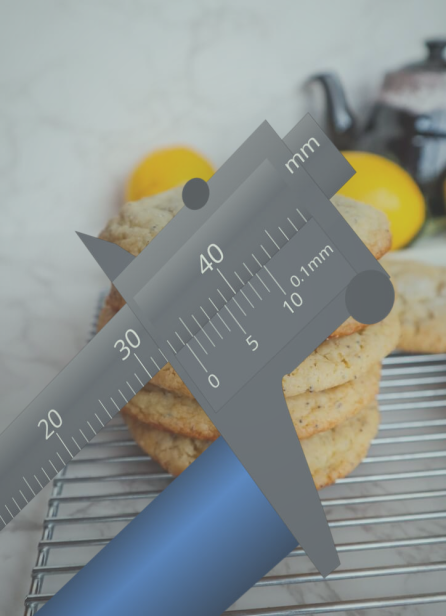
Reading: 34.2 mm
